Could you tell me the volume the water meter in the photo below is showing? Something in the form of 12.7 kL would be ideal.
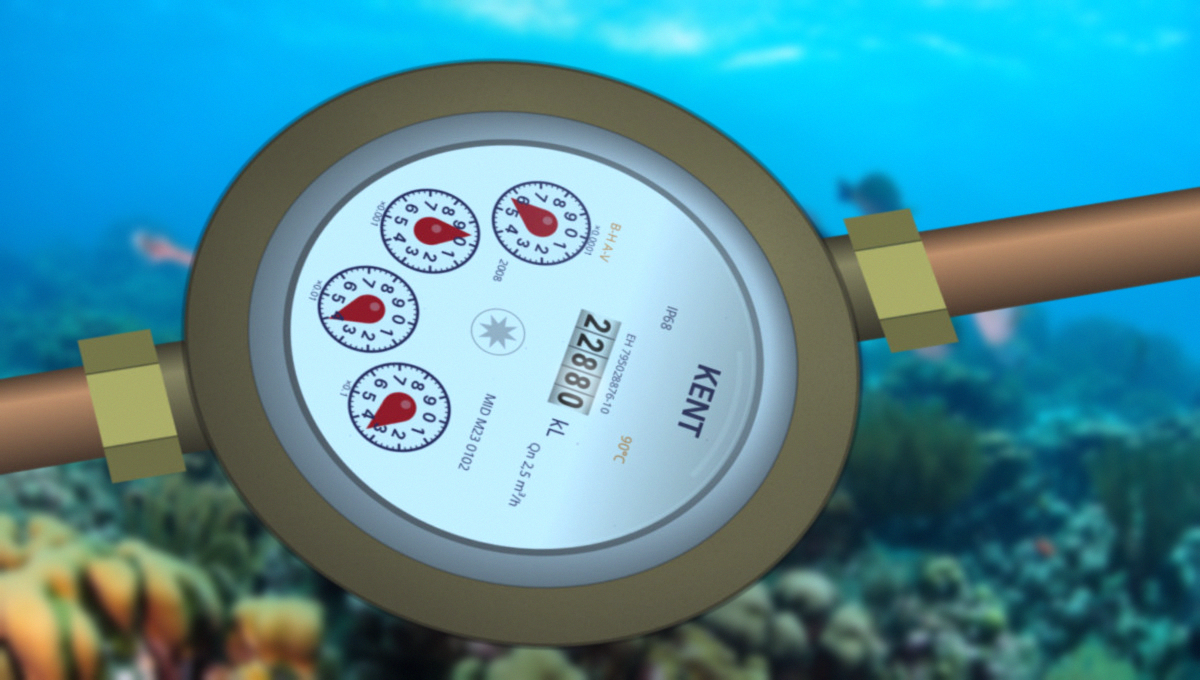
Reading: 22880.3395 kL
